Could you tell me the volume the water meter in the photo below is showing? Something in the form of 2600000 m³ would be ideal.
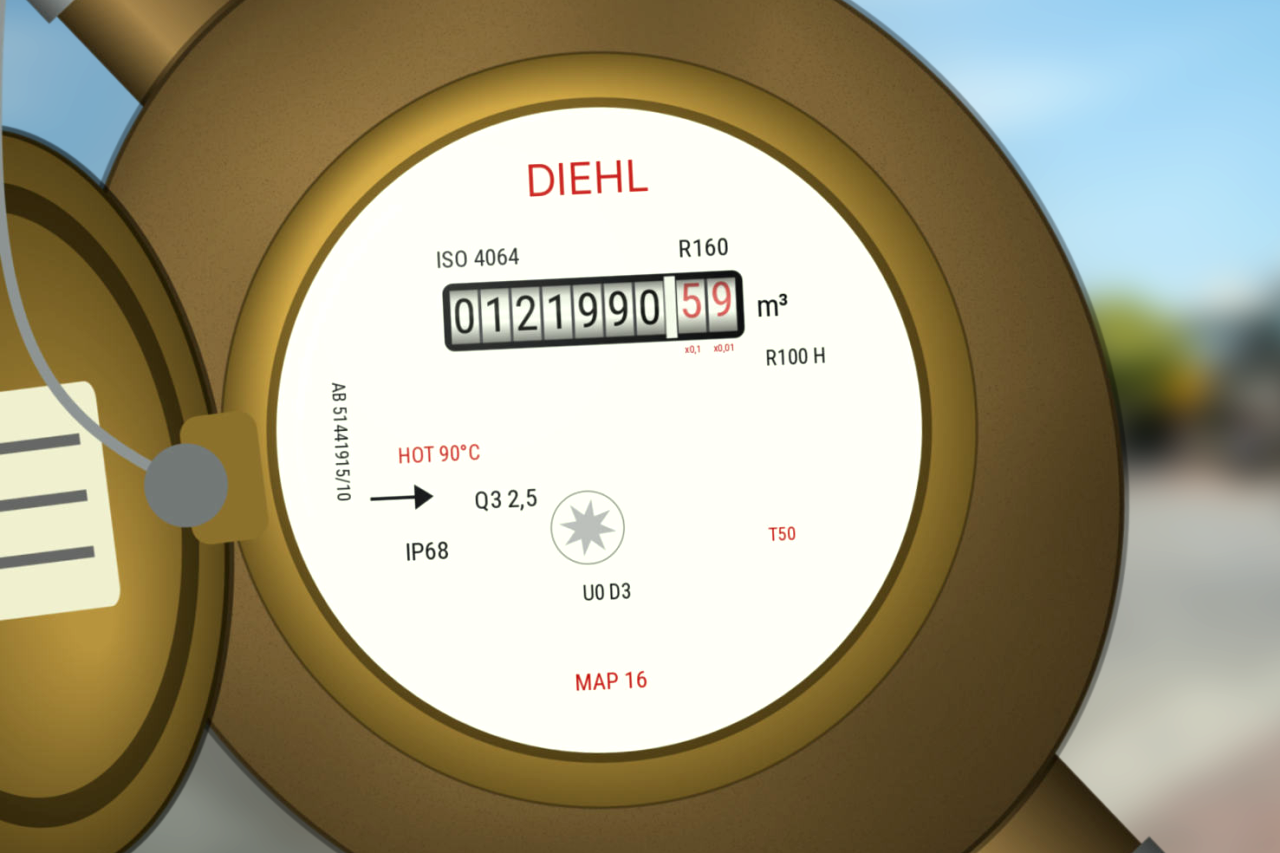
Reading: 121990.59 m³
